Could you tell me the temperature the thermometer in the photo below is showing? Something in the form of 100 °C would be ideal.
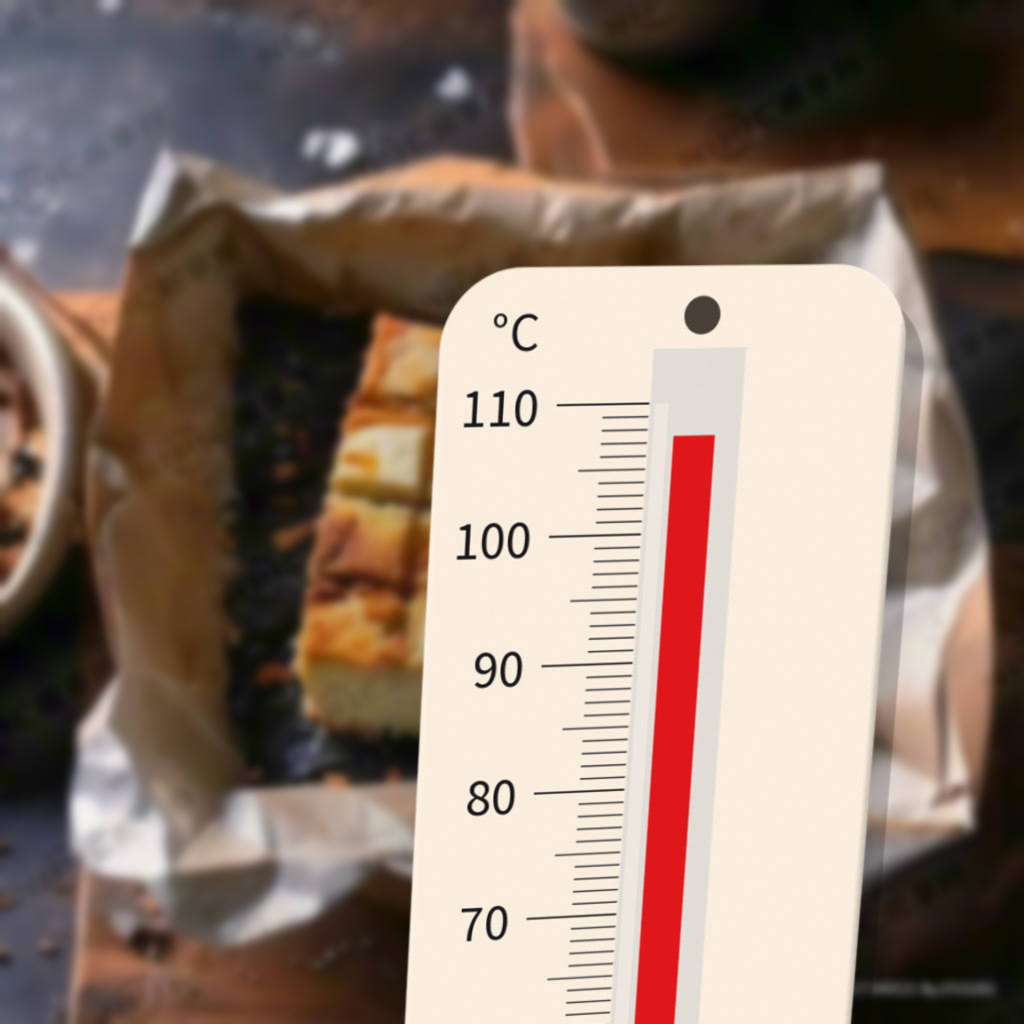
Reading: 107.5 °C
